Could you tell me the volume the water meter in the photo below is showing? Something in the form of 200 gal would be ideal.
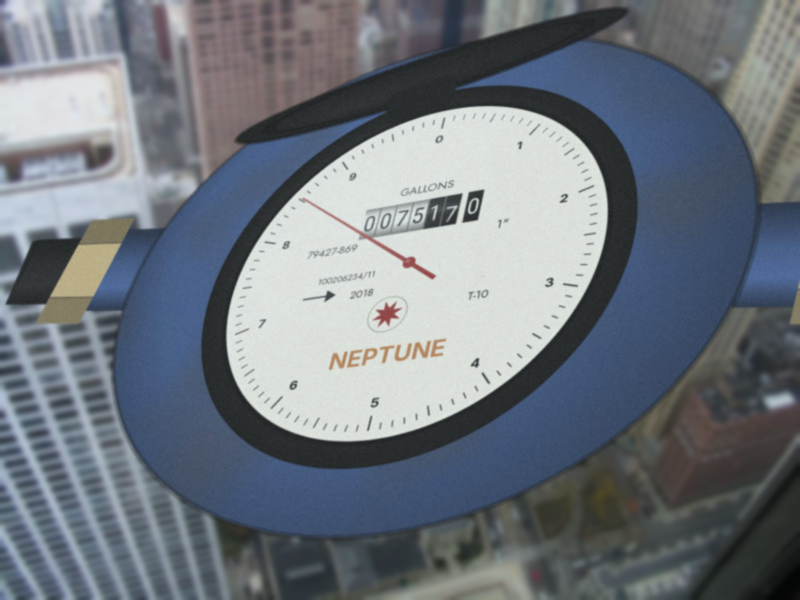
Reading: 75168.5 gal
